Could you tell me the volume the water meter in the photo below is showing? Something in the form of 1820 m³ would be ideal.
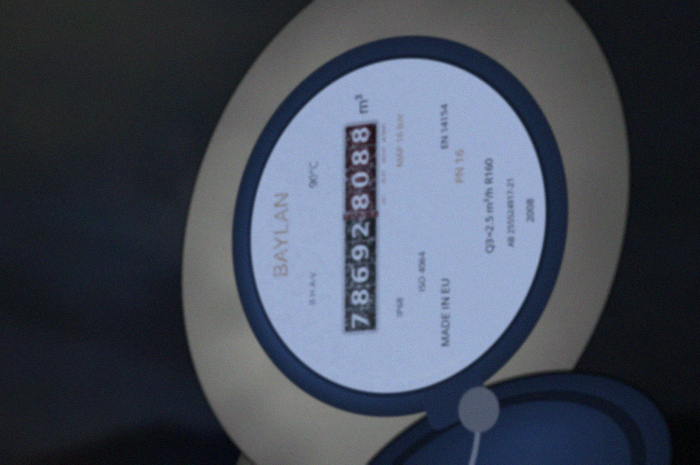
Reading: 78692.8088 m³
